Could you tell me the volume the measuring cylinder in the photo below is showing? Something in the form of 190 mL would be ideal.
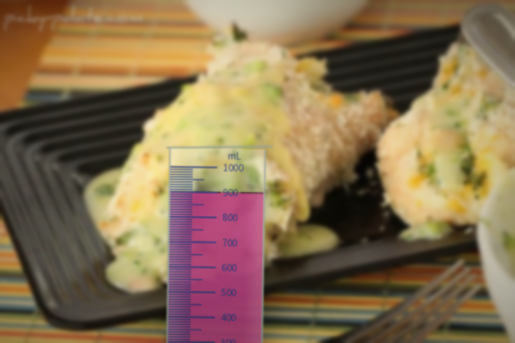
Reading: 900 mL
